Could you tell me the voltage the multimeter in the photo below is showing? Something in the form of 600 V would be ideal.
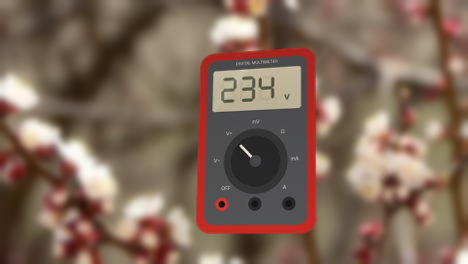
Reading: 234 V
